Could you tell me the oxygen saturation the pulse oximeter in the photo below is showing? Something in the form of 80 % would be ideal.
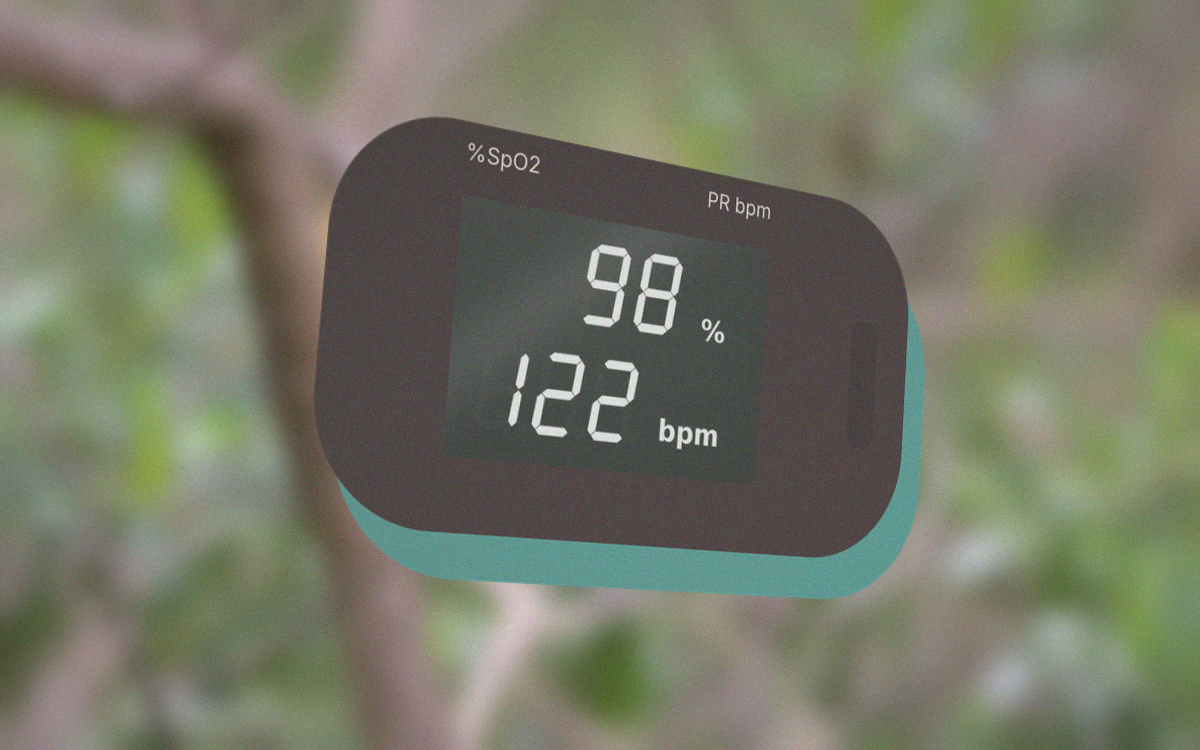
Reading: 98 %
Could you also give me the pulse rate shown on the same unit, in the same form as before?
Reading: 122 bpm
